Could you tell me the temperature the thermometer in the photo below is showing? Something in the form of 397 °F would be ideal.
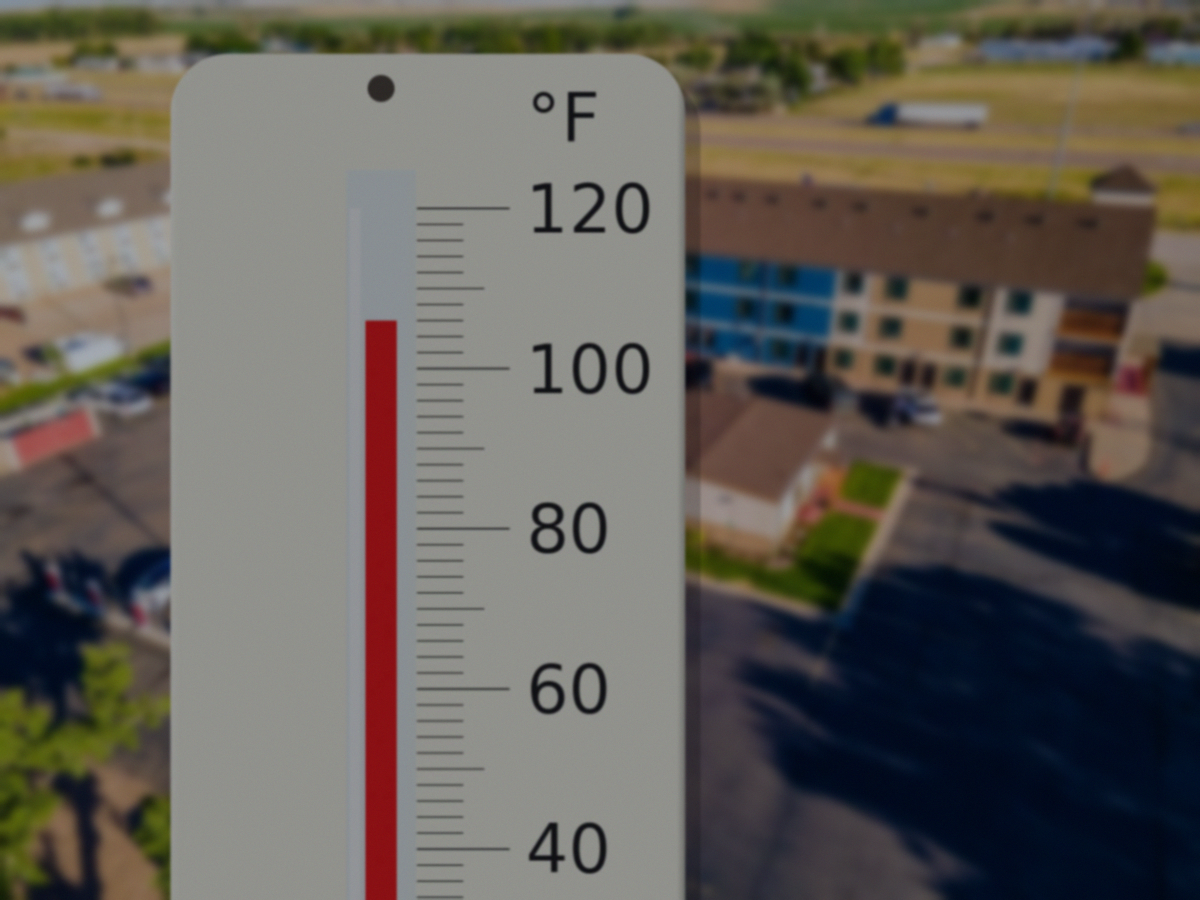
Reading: 106 °F
